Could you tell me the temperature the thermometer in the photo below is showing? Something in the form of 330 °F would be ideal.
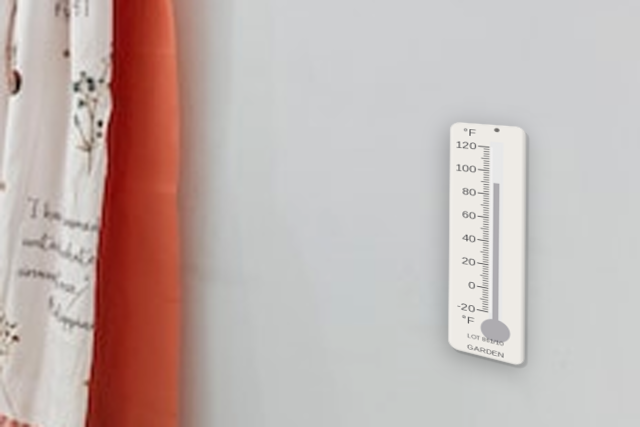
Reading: 90 °F
